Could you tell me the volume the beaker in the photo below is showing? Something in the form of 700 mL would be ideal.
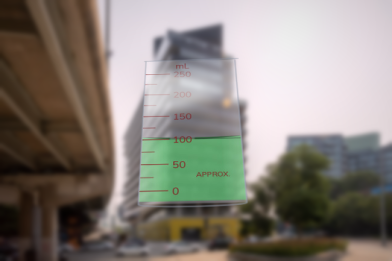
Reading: 100 mL
